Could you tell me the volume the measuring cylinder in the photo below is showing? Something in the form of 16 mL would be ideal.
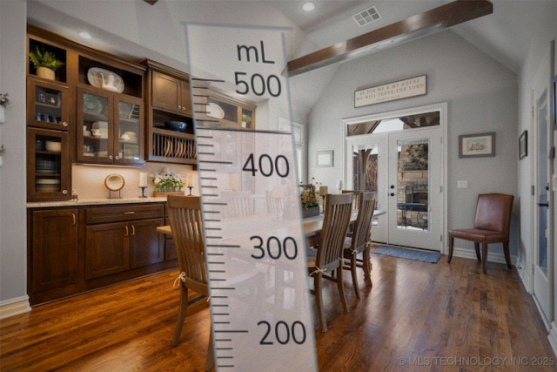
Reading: 440 mL
